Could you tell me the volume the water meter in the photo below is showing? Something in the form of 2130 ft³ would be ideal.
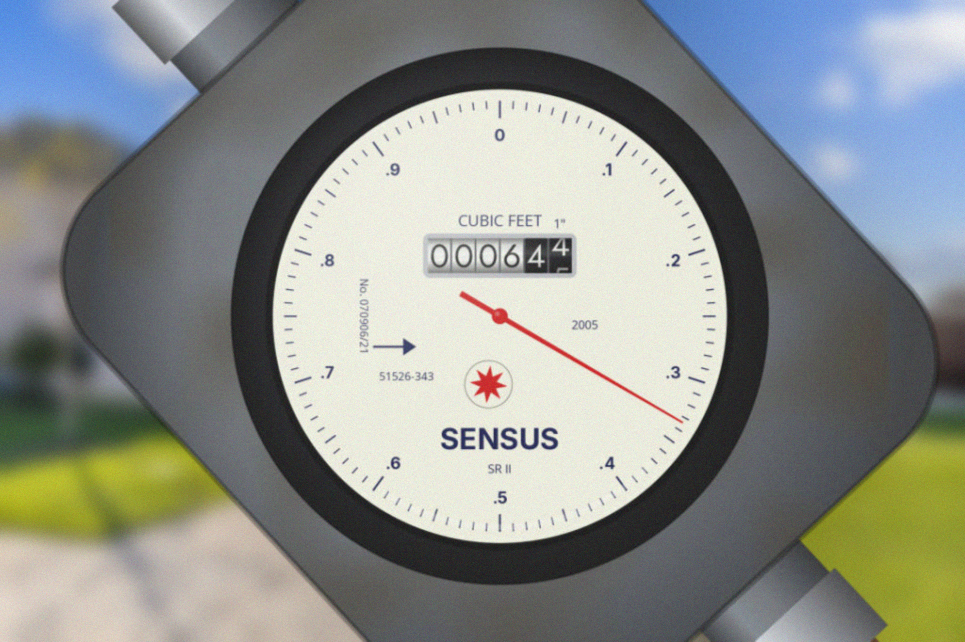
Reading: 644.33 ft³
